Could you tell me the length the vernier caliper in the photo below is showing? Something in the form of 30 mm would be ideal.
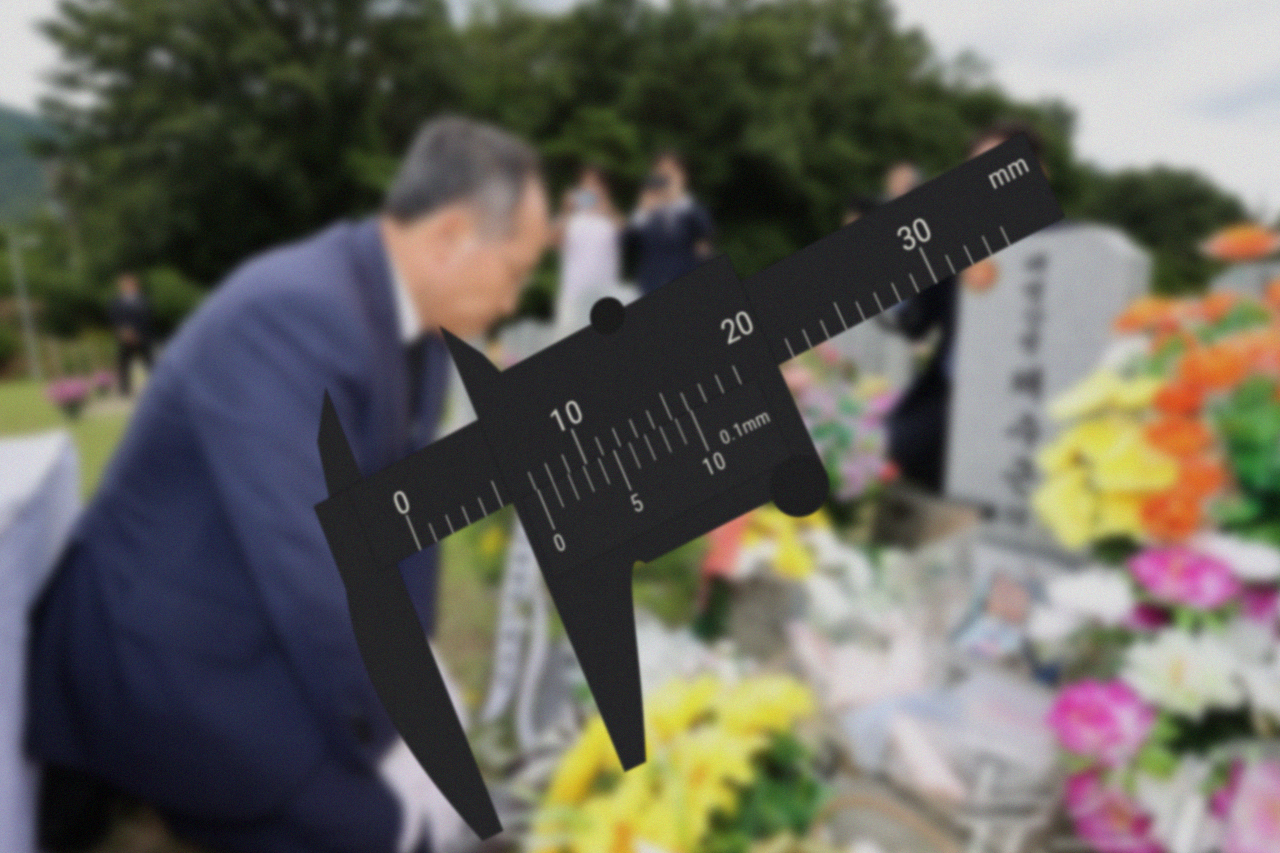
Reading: 7.1 mm
